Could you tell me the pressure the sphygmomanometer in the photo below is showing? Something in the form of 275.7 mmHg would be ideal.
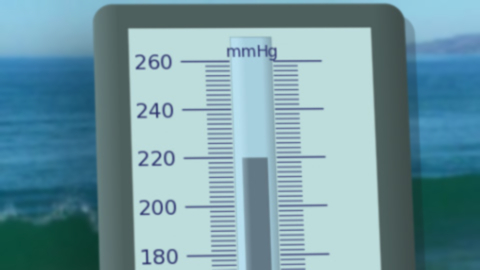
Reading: 220 mmHg
